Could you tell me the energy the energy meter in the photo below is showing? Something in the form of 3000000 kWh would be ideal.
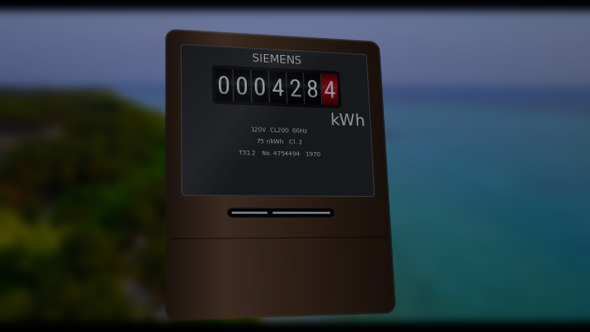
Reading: 428.4 kWh
